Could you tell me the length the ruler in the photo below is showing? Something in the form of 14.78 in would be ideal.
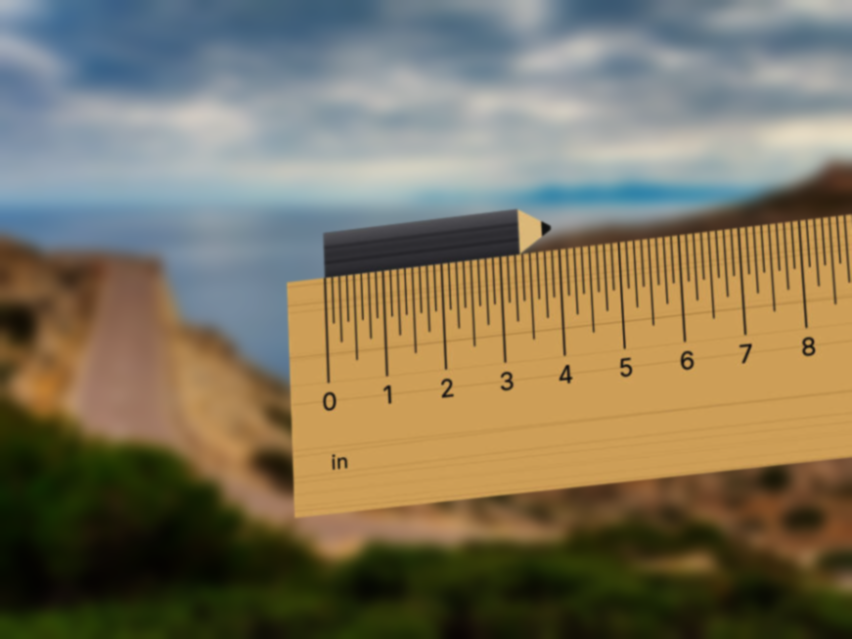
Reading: 3.875 in
